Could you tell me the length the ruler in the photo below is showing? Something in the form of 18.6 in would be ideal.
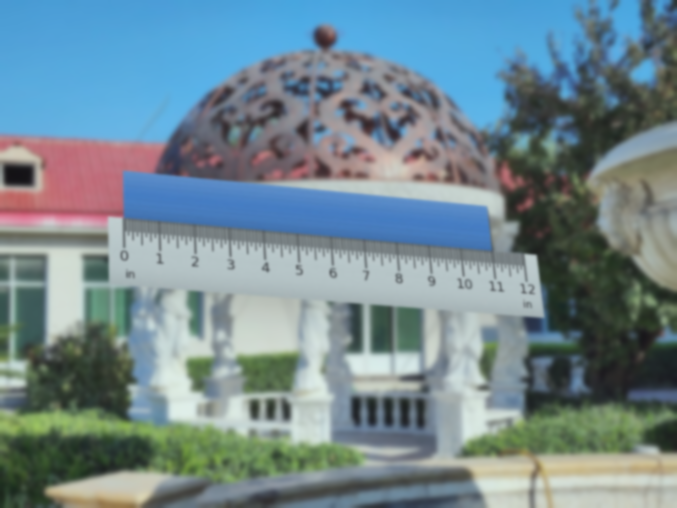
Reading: 11 in
